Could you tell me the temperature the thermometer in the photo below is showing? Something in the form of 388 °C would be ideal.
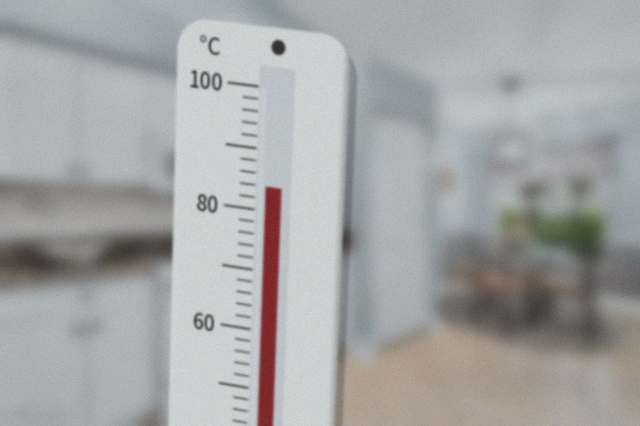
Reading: 84 °C
